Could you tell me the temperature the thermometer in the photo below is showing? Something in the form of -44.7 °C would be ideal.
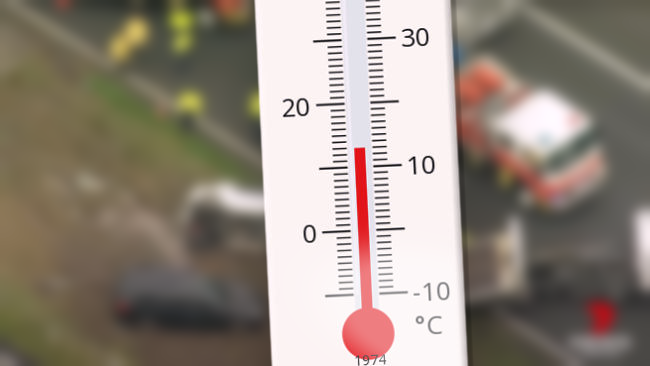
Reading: 13 °C
